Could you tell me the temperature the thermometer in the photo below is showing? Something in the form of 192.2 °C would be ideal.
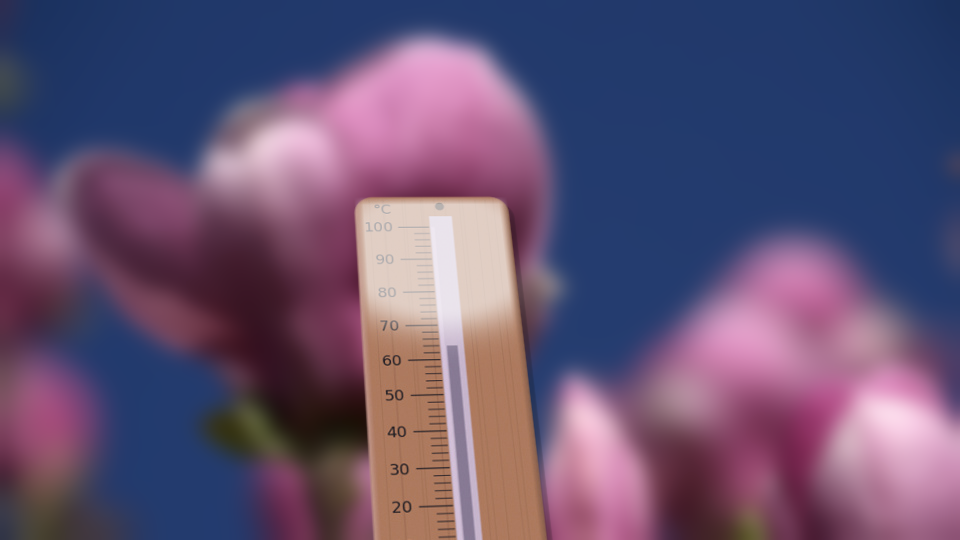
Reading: 64 °C
